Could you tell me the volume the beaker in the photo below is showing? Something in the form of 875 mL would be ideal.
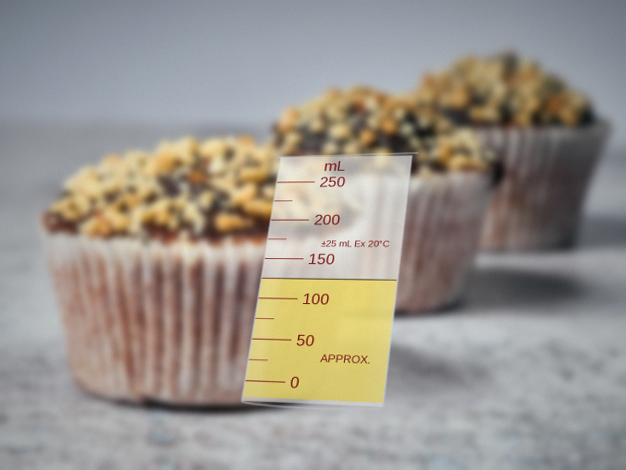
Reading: 125 mL
